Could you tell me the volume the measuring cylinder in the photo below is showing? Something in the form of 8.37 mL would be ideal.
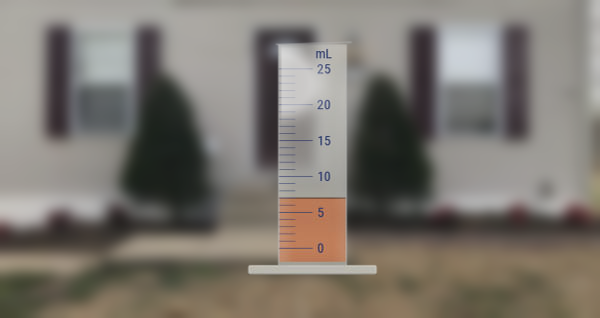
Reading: 7 mL
